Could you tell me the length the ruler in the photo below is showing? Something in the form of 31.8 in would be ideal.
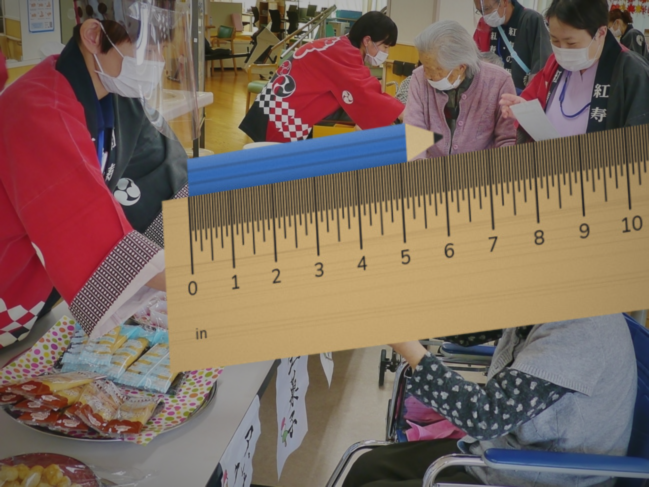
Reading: 6 in
